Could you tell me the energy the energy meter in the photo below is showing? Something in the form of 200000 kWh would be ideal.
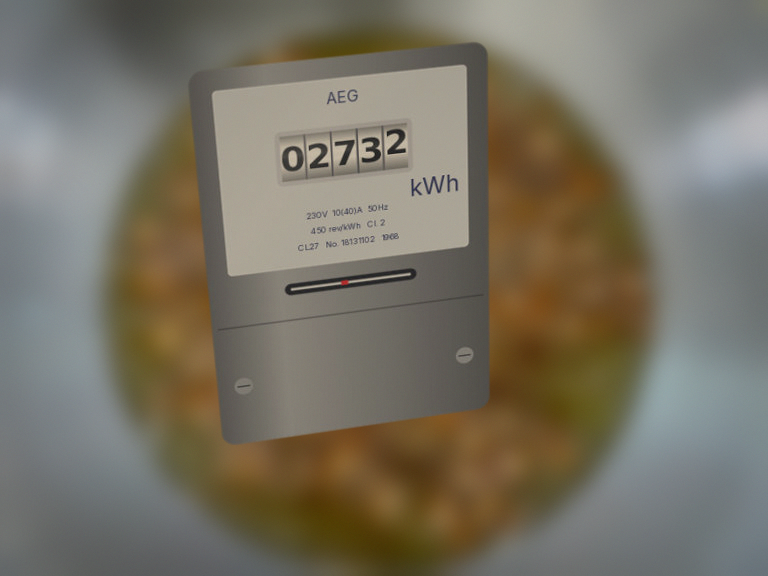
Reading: 2732 kWh
